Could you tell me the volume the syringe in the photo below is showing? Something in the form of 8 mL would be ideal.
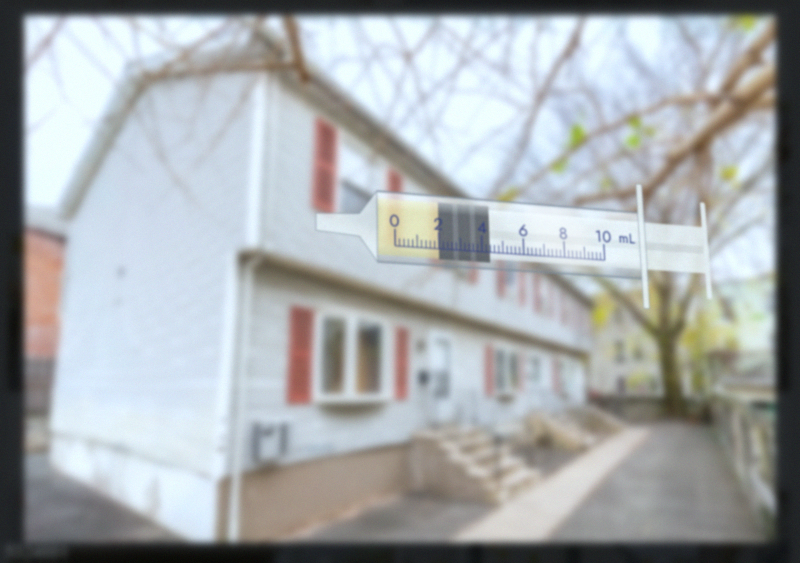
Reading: 2 mL
